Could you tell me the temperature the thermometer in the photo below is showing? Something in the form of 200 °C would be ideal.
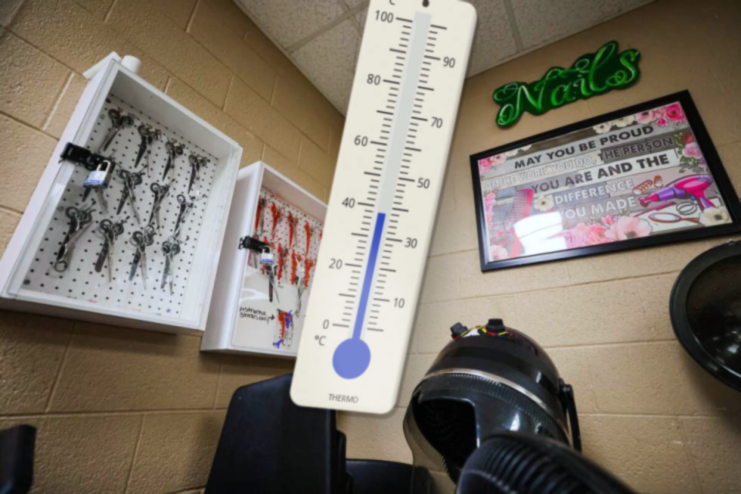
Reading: 38 °C
